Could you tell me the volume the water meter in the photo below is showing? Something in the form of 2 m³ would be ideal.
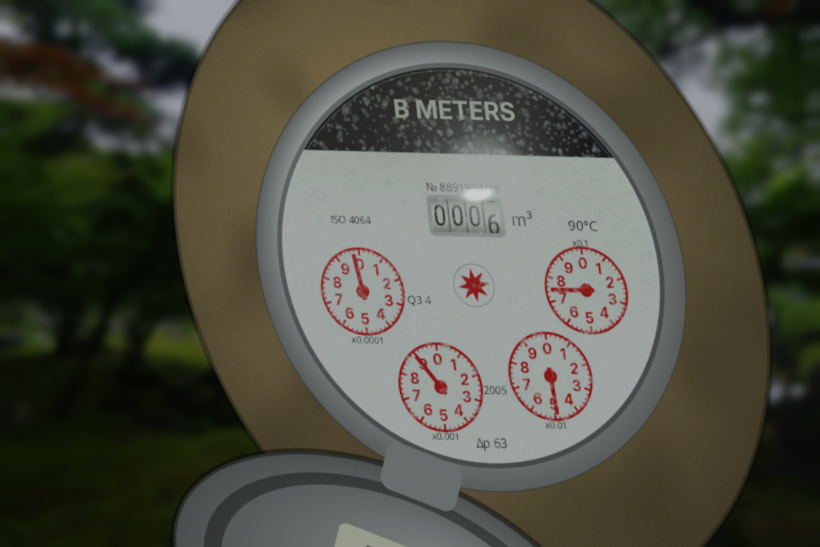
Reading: 5.7489 m³
